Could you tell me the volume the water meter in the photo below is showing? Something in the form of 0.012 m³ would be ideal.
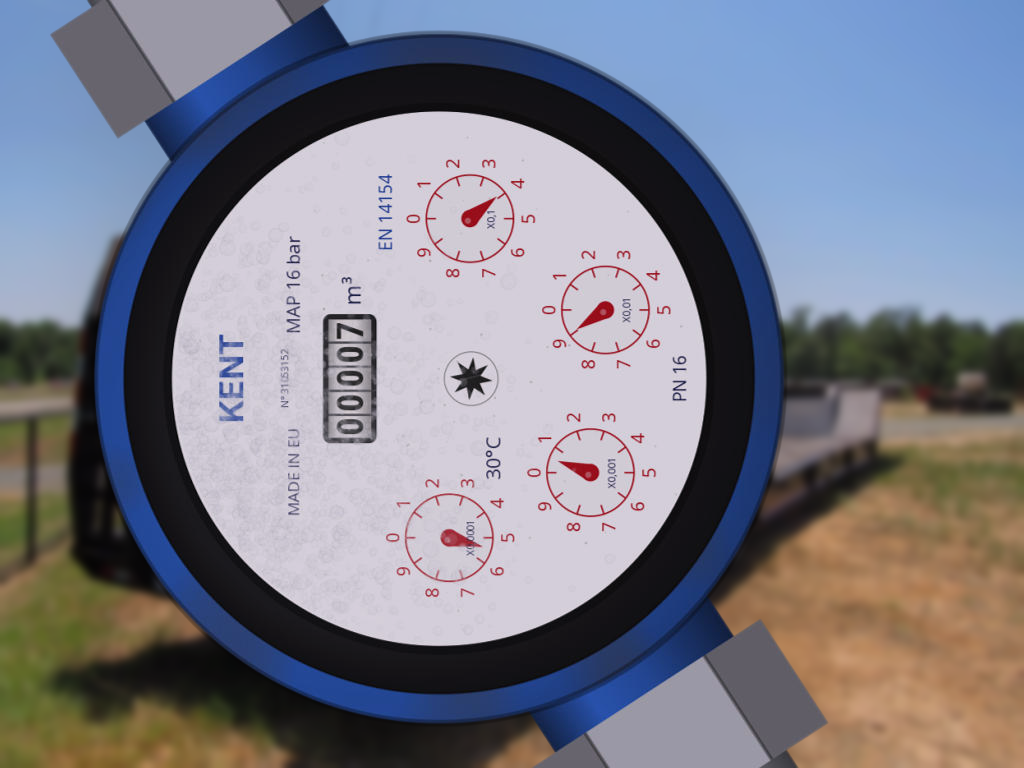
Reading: 7.3905 m³
